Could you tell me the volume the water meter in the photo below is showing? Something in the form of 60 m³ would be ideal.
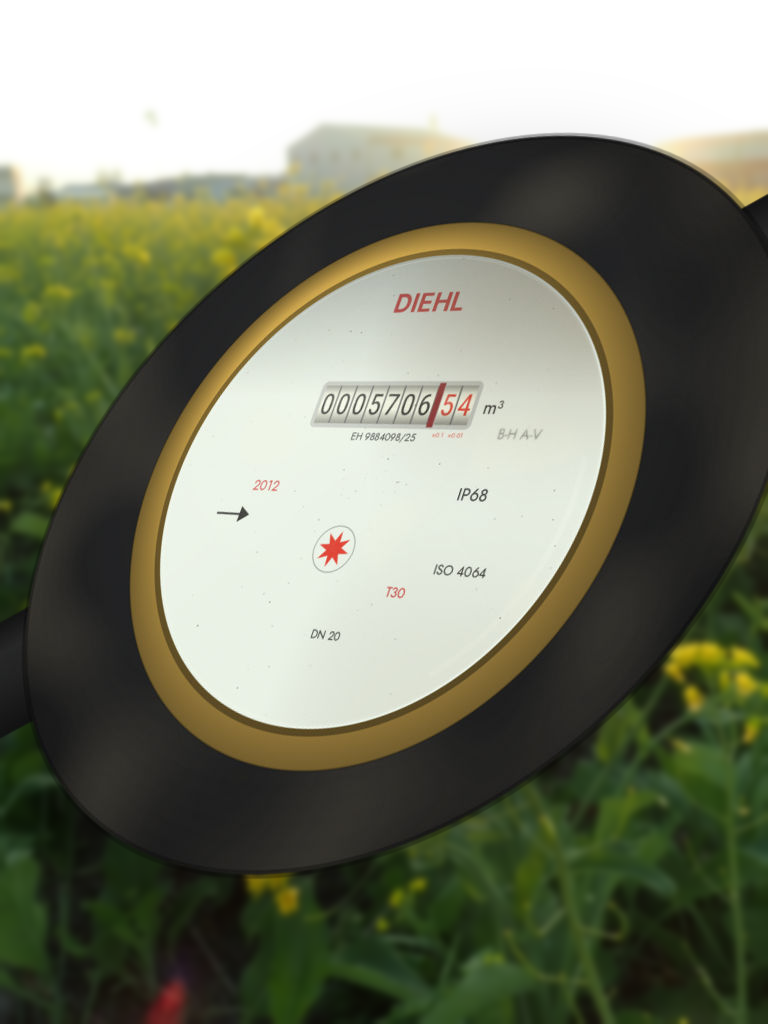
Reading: 5706.54 m³
